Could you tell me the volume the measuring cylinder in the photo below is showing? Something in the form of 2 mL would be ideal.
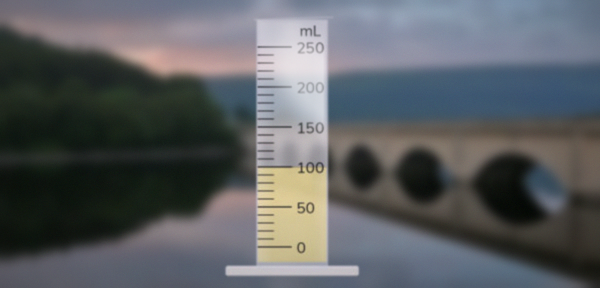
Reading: 100 mL
